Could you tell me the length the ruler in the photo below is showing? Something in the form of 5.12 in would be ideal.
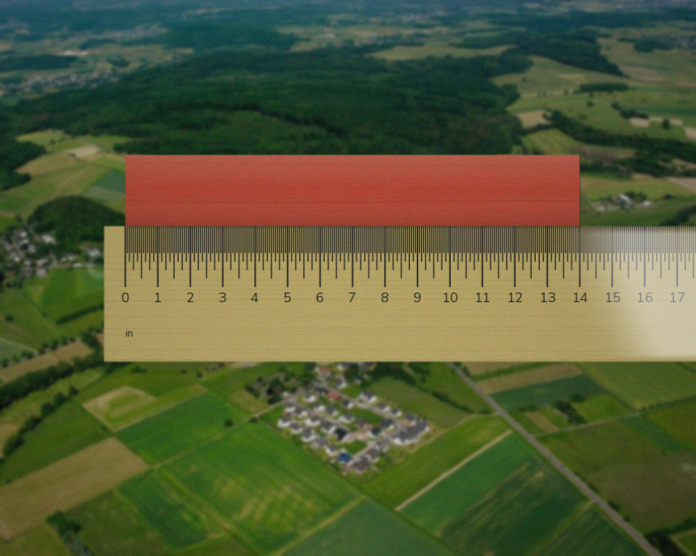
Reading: 14 in
